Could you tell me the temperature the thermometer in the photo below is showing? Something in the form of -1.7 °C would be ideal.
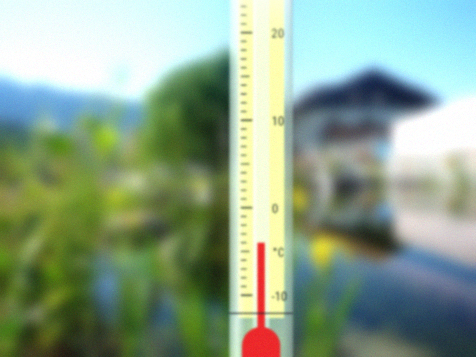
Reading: -4 °C
